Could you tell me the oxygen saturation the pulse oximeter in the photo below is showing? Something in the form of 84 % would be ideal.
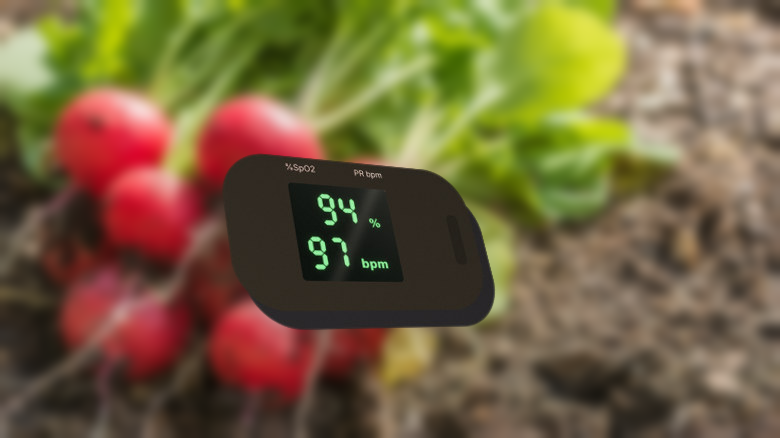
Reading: 94 %
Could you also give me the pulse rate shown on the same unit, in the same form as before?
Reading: 97 bpm
